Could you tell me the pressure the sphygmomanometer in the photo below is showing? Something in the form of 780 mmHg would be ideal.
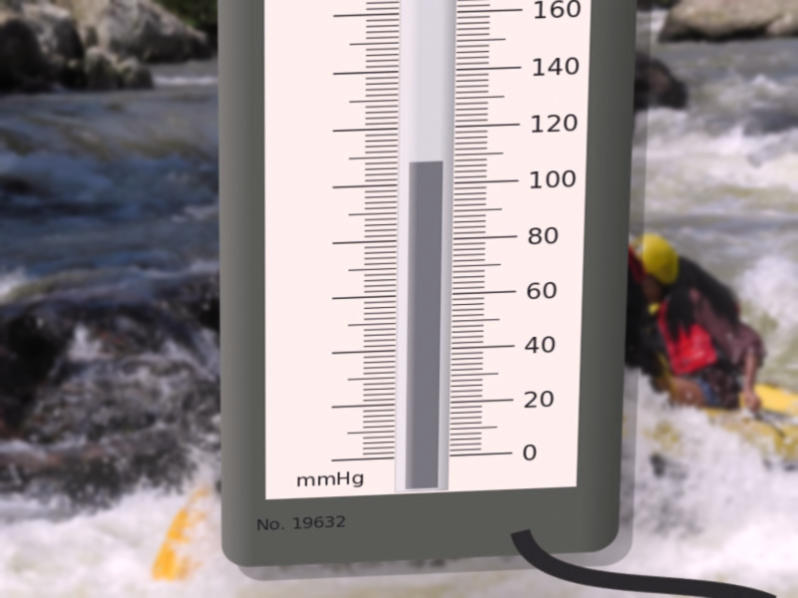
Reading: 108 mmHg
